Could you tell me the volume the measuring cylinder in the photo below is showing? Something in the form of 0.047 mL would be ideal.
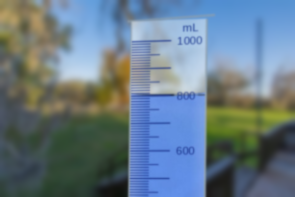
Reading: 800 mL
